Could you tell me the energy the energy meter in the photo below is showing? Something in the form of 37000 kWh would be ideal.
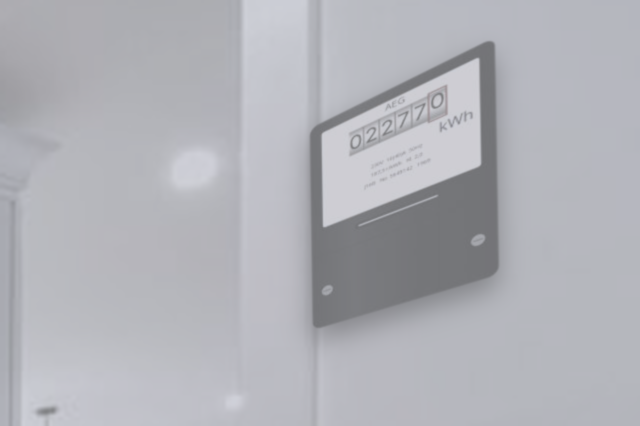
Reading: 2277.0 kWh
